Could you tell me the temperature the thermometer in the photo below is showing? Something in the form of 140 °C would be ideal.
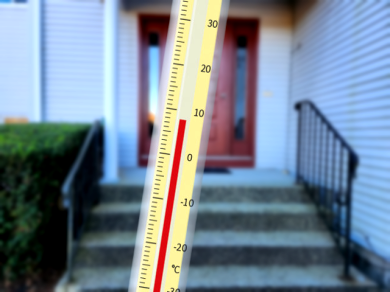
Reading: 8 °C
